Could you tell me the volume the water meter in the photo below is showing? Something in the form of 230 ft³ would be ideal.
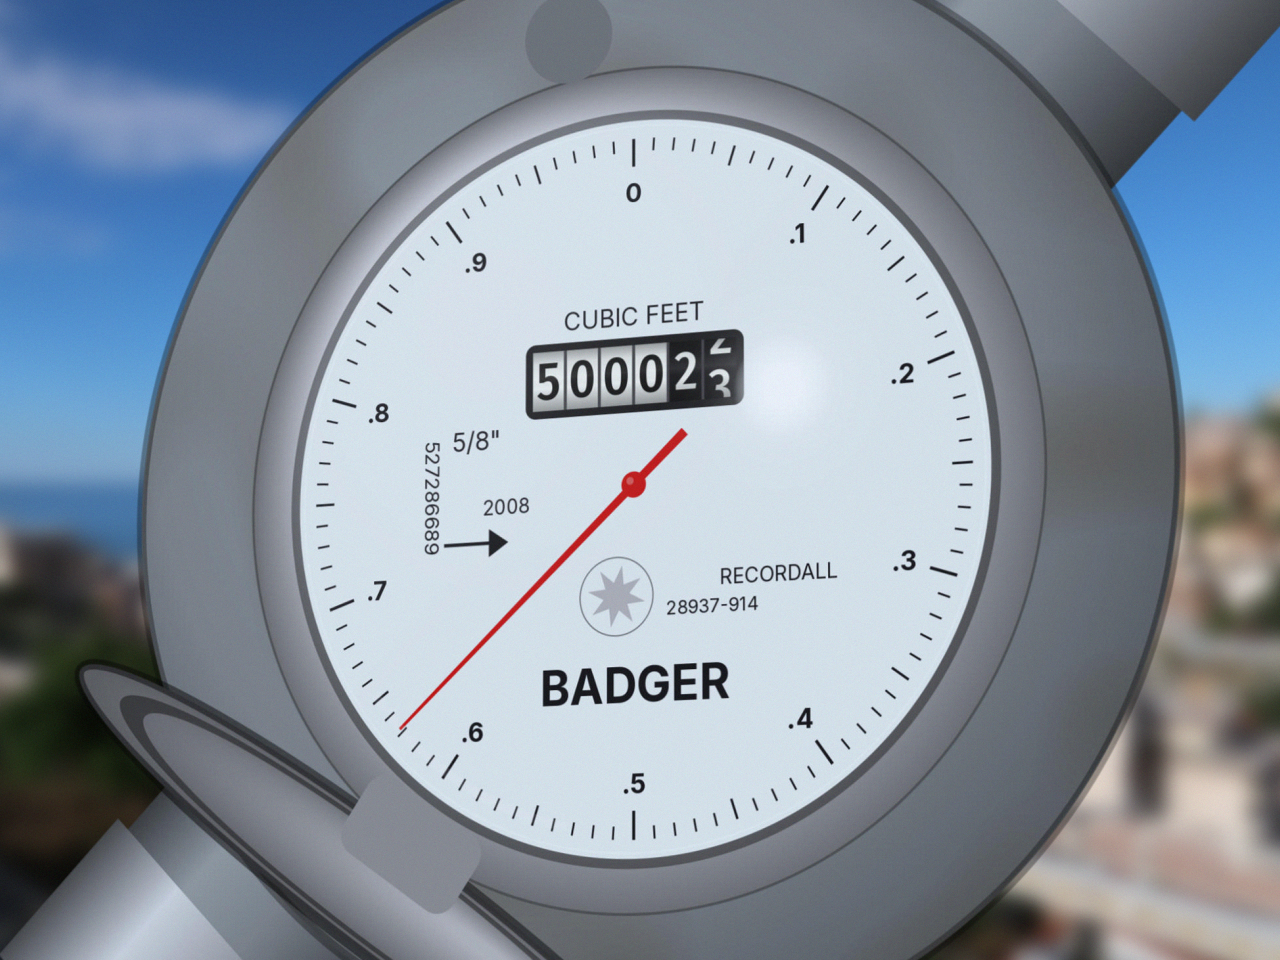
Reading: 500022.63 ft³
